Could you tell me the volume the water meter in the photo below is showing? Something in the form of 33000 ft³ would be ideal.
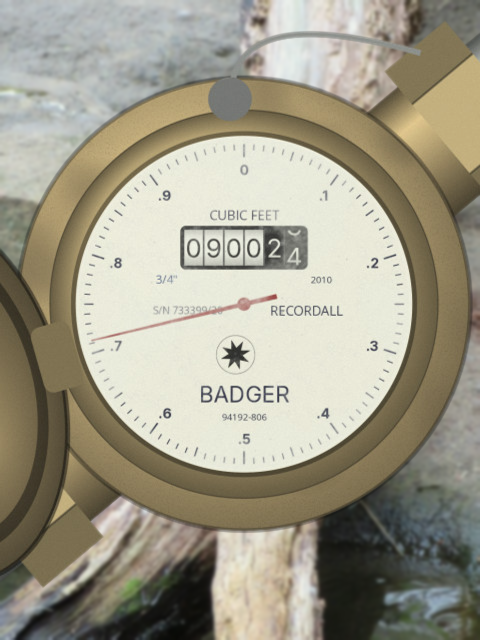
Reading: 90023.71 ft³
